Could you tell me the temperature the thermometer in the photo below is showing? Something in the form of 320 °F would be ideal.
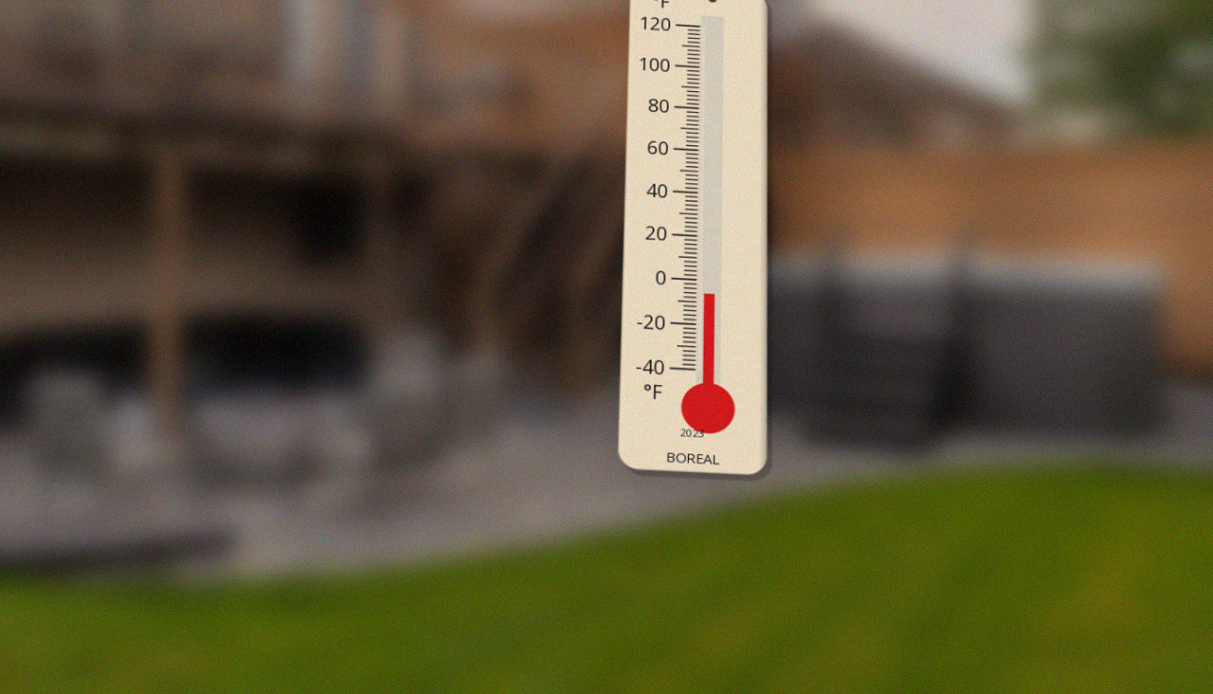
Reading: -6 °F
